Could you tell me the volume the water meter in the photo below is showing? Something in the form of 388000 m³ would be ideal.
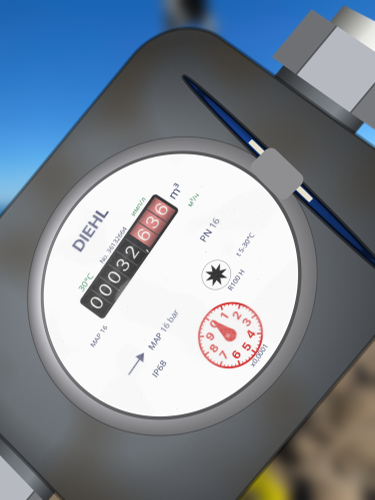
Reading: 32.6360 m³
